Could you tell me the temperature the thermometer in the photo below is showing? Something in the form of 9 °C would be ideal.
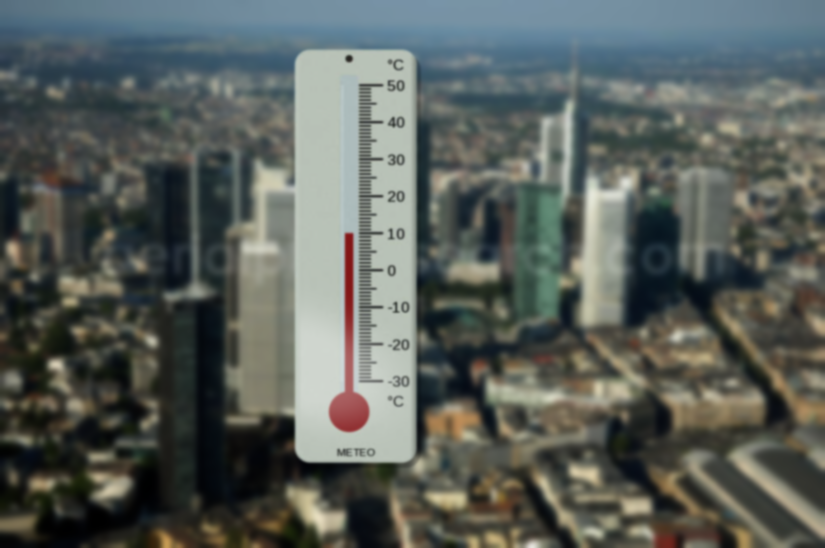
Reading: 10 °C
